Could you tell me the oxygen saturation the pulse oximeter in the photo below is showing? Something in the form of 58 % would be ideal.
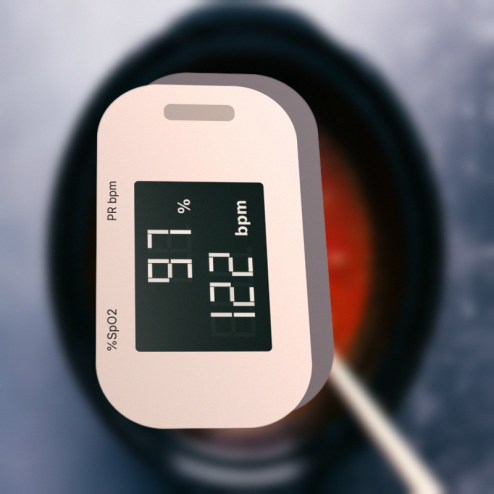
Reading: 97 %
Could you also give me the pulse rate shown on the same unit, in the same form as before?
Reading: 122 bpm
